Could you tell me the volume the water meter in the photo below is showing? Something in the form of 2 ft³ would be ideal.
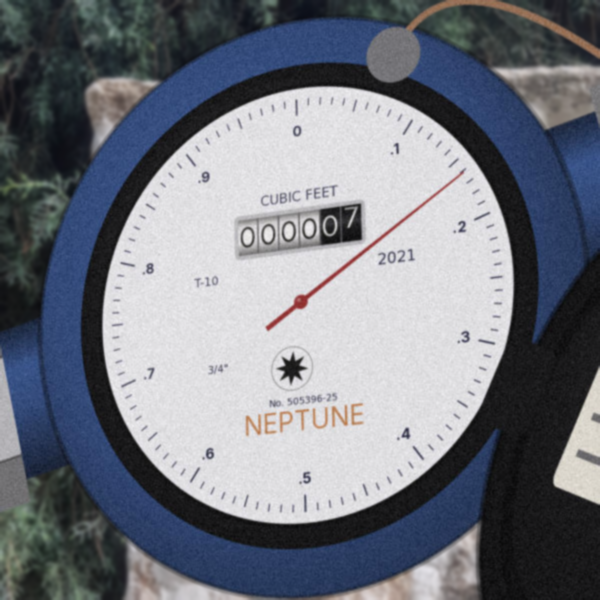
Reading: 7.16 ft³
